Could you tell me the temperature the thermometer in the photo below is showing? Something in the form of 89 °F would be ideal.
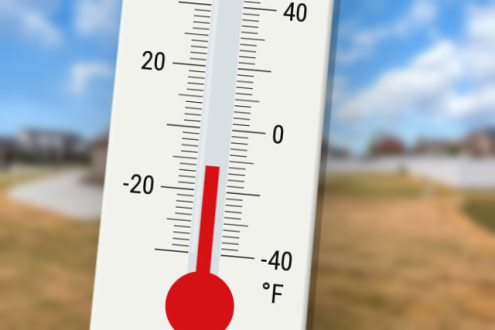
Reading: -12 °F
